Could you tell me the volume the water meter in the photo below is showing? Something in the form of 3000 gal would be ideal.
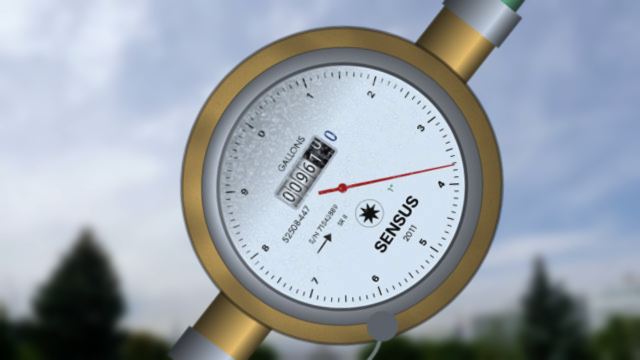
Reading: 96103.7 gal
